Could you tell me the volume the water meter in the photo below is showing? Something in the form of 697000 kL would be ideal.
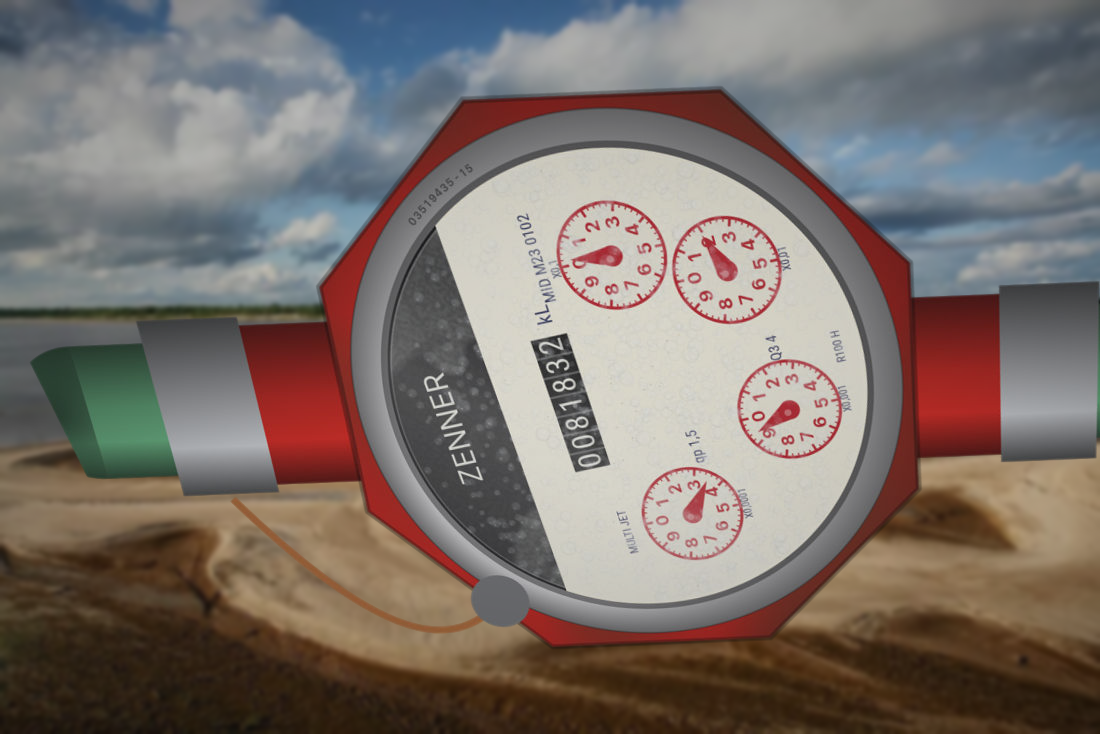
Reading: 81832.0193 kL
